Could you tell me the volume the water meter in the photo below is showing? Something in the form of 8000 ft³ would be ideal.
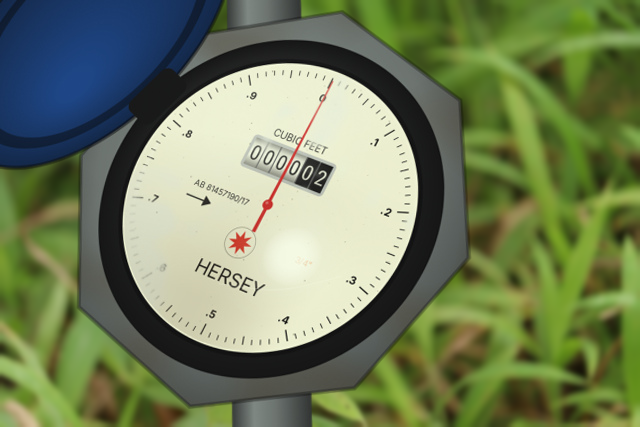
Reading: 2.00 ft³
